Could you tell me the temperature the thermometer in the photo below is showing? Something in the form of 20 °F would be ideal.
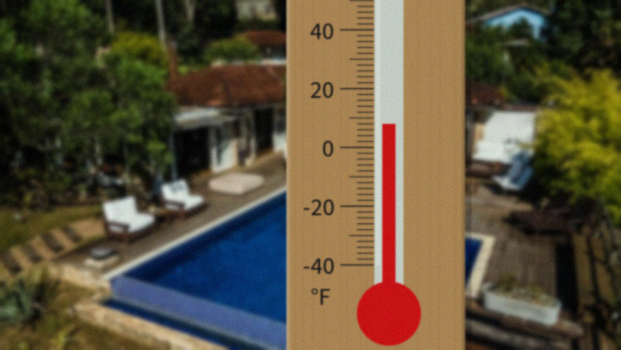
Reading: 8 °F
